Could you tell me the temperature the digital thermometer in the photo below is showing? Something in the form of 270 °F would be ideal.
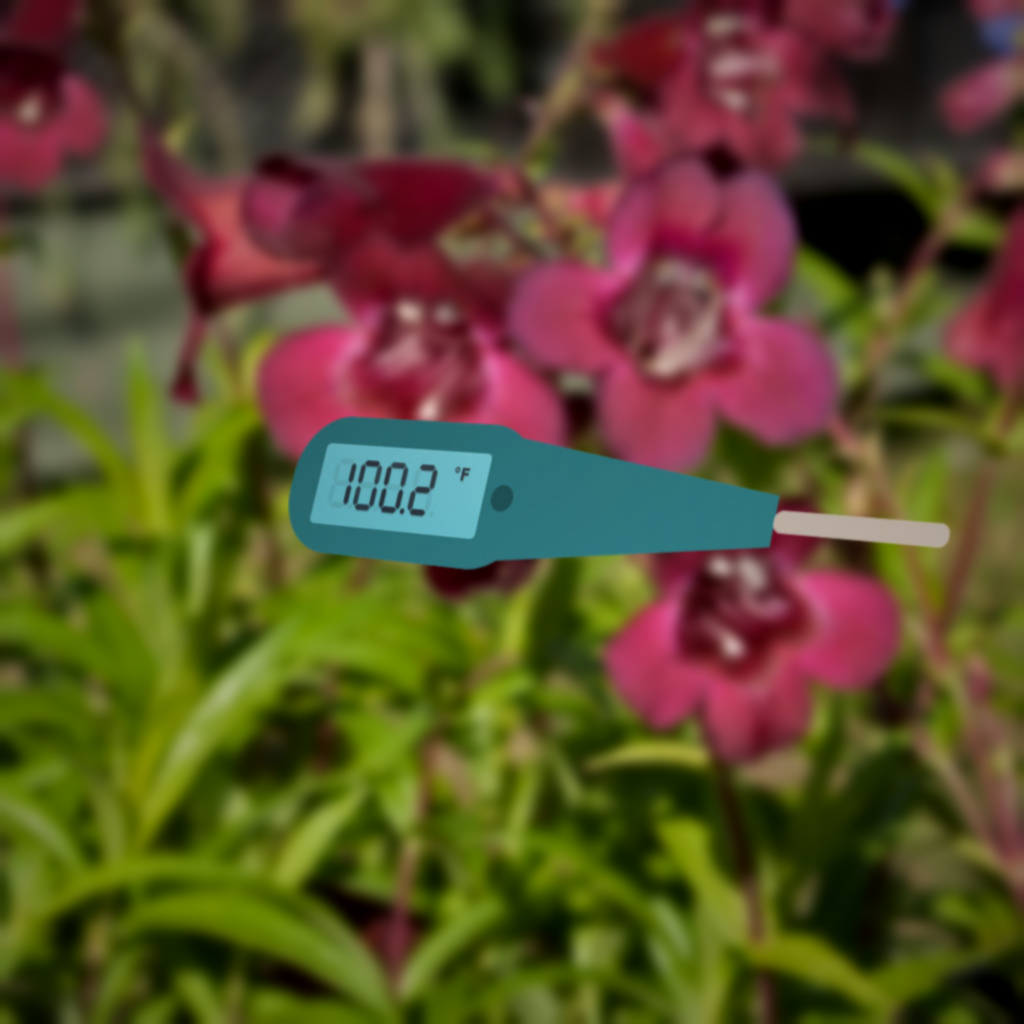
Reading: 100.2 °F
